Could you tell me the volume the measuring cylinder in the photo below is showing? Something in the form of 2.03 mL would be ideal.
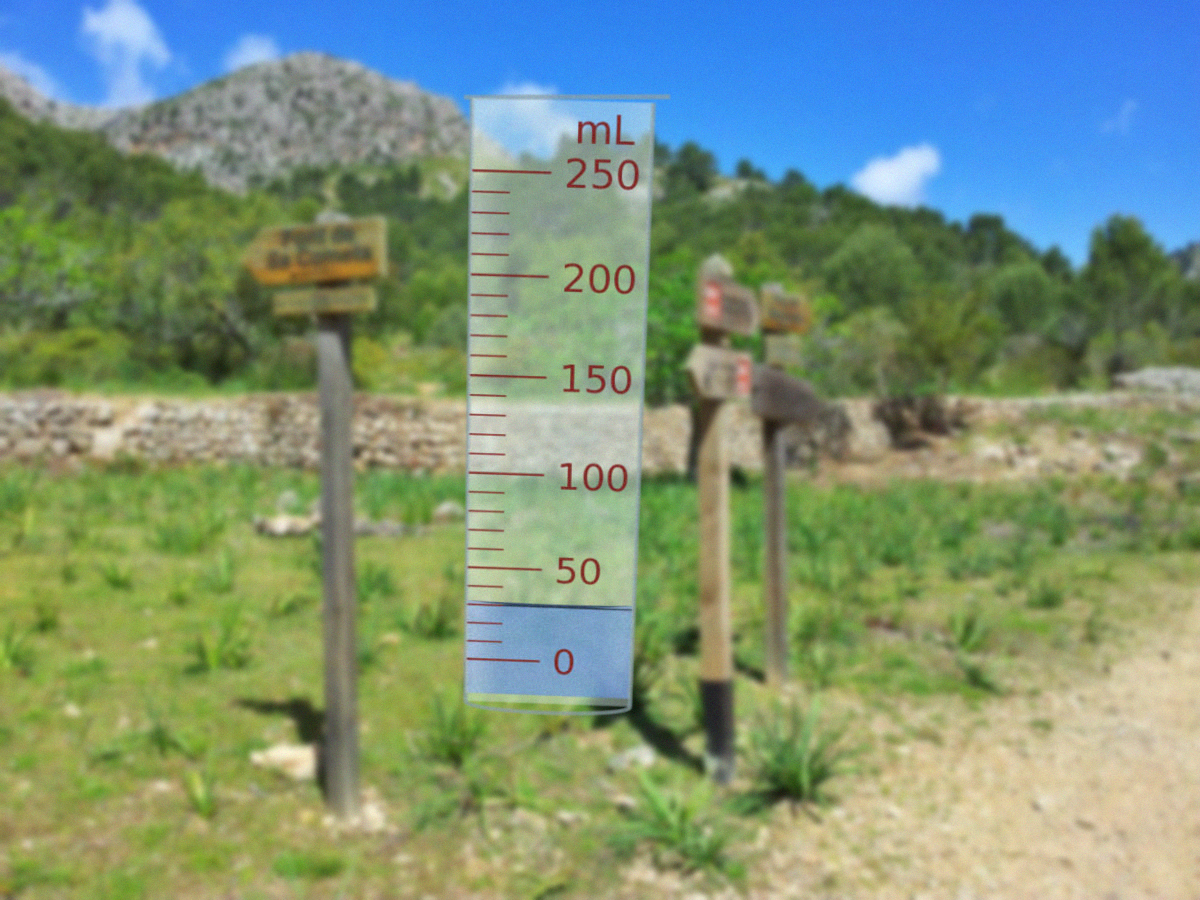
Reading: 30 mL
